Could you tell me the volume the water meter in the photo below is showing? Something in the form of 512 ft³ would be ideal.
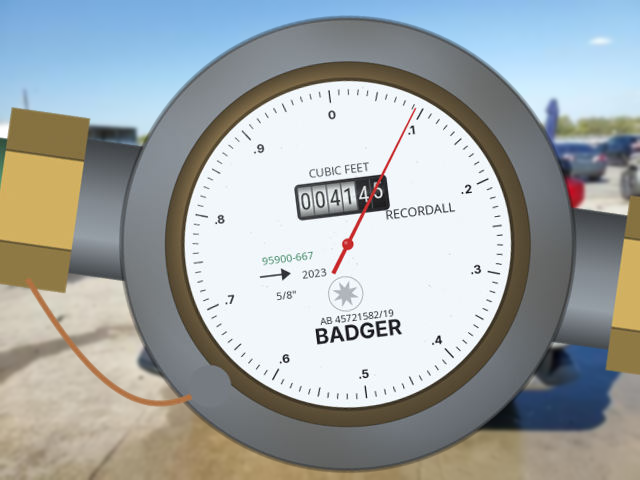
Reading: 4145.09 ft³
